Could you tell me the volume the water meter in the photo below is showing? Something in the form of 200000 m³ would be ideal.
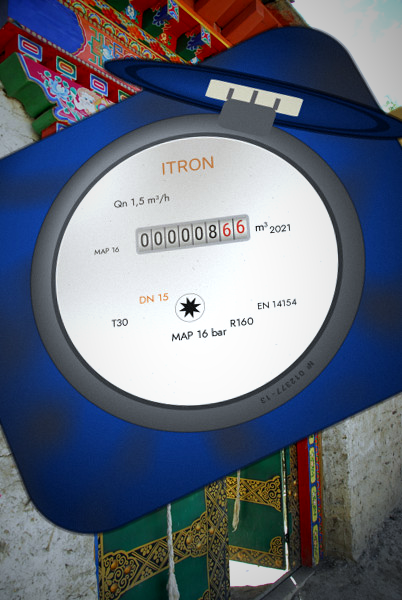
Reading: 8.66 m³
